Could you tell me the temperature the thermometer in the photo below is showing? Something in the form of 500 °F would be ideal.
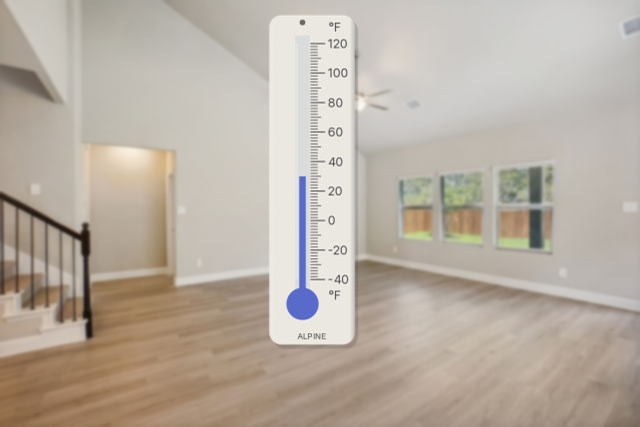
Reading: 30 °F
